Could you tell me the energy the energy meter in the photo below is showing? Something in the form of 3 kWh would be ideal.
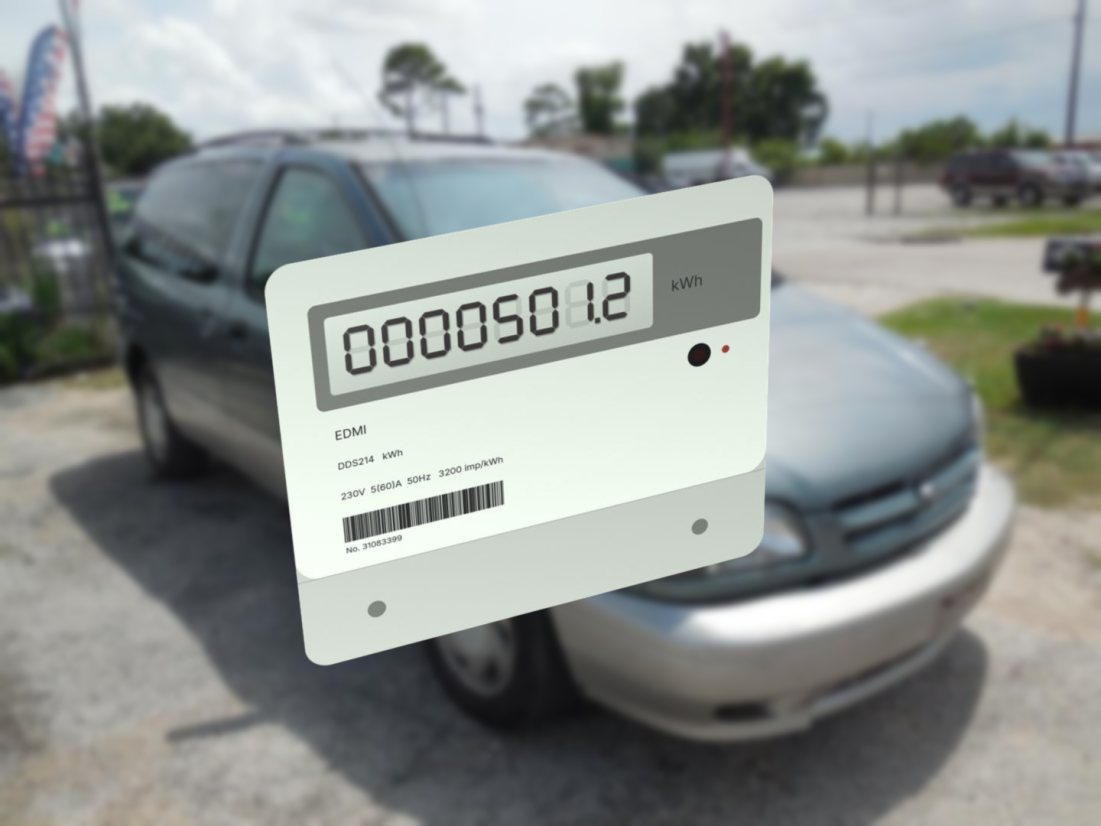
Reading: 501.2 kWh
